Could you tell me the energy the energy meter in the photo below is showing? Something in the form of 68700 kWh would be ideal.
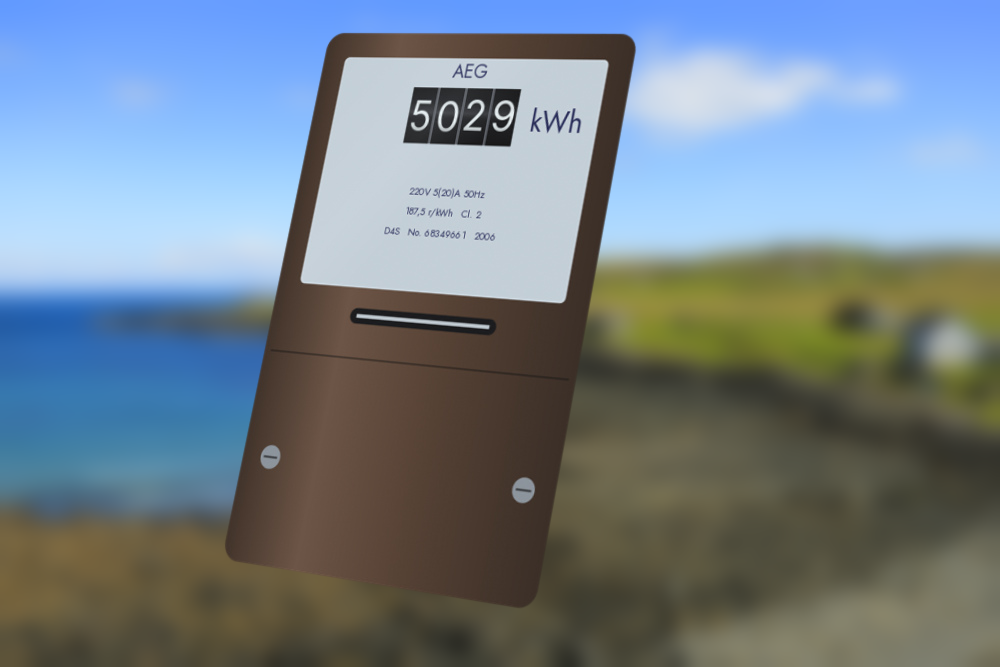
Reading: 5029 kWh
